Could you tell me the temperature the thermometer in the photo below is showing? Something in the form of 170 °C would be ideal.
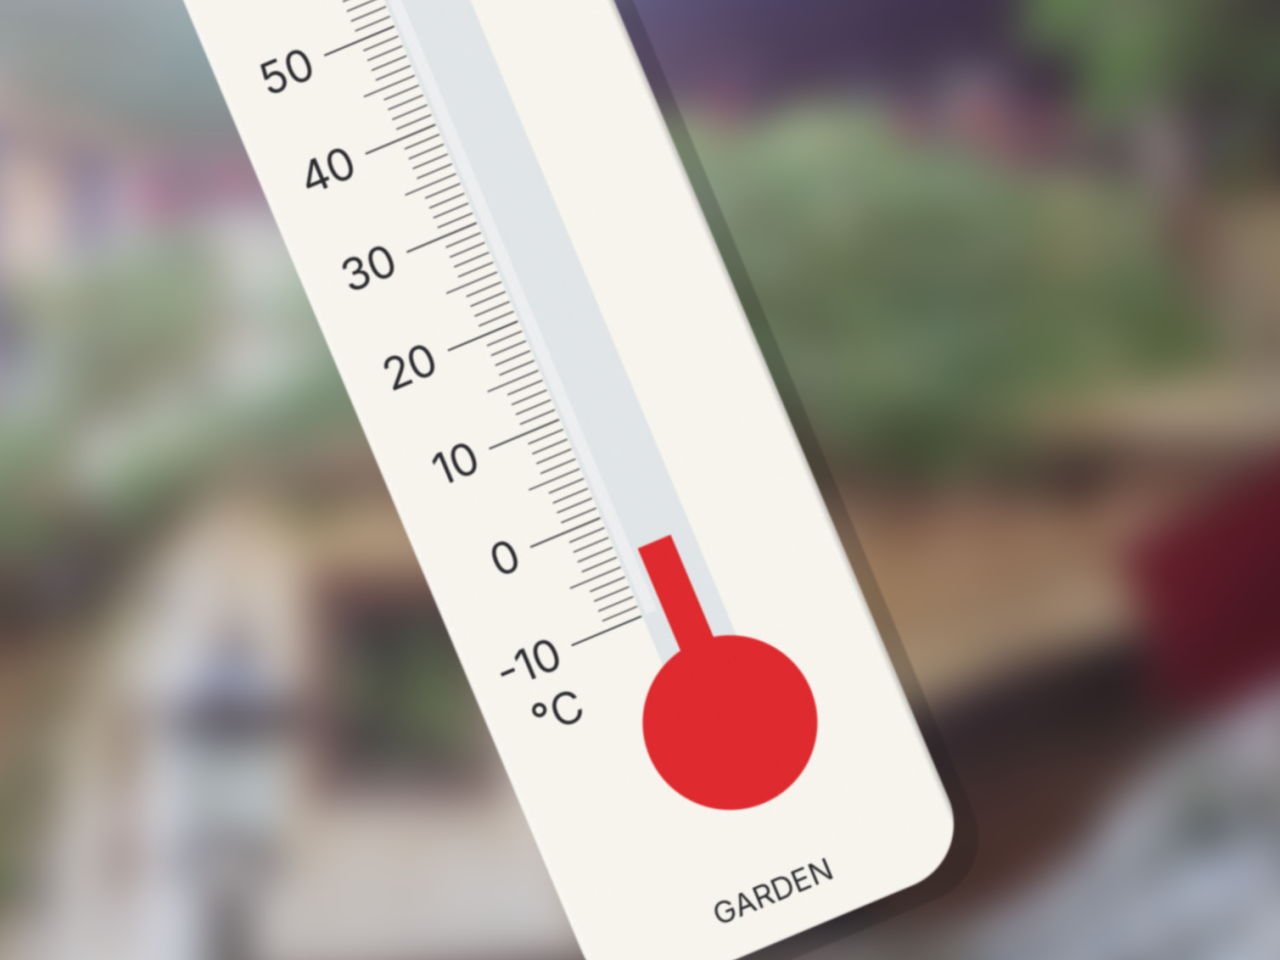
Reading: -4 °C
